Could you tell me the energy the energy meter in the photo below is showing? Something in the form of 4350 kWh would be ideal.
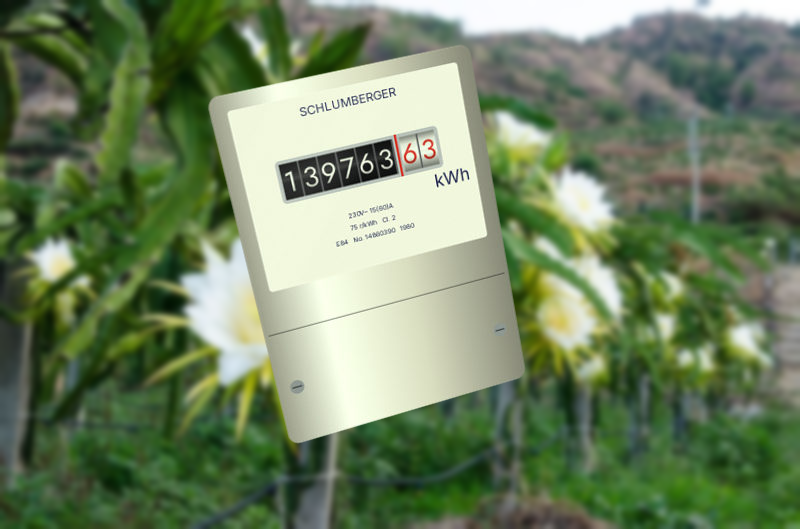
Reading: 139763.63 kWh
